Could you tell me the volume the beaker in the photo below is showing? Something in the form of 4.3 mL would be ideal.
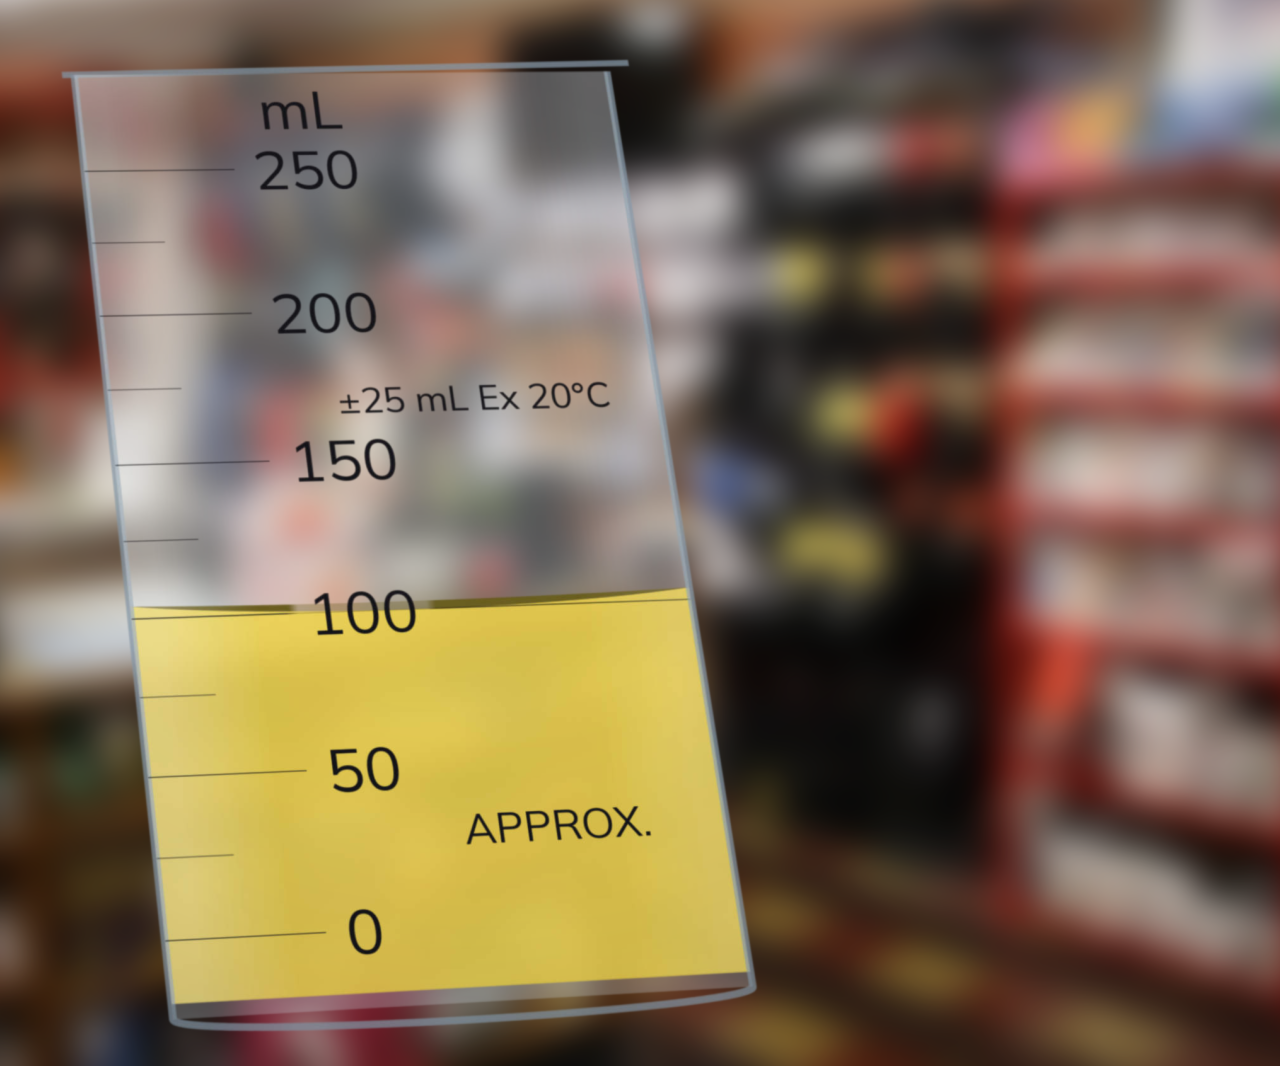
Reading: 100 mL
